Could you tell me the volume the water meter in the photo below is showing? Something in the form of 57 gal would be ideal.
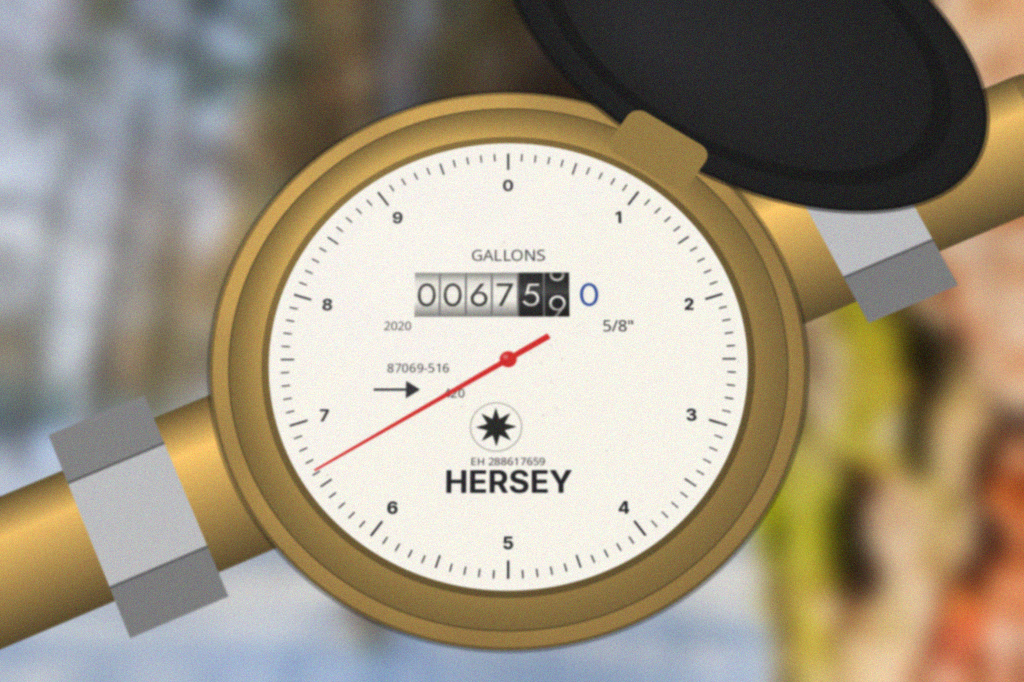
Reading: 67586.6 gal
